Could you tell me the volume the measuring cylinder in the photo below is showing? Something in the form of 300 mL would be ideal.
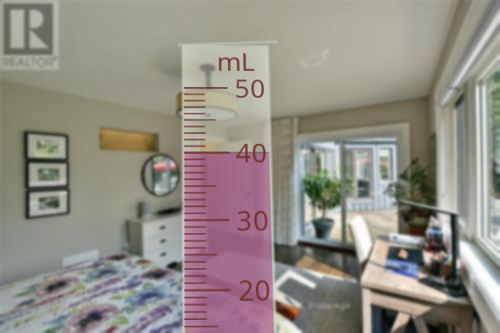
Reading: 40 mL
